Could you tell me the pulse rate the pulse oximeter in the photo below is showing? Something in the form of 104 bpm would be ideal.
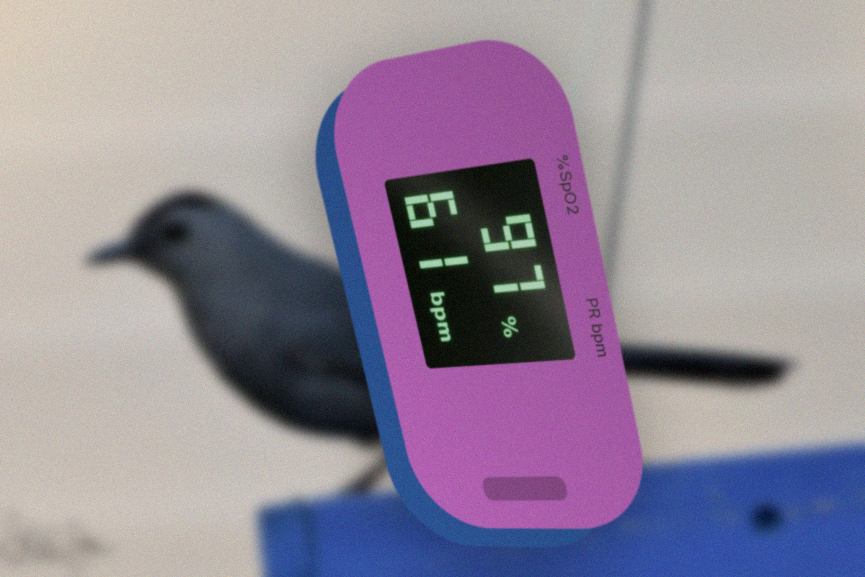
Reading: 61 bpm
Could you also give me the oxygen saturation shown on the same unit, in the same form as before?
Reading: 97 %
